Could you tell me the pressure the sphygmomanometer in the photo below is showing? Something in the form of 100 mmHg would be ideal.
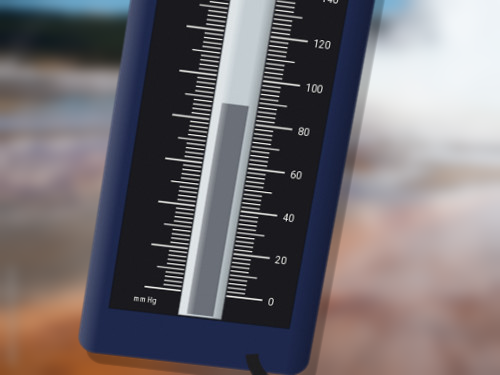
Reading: 88 mmHg
